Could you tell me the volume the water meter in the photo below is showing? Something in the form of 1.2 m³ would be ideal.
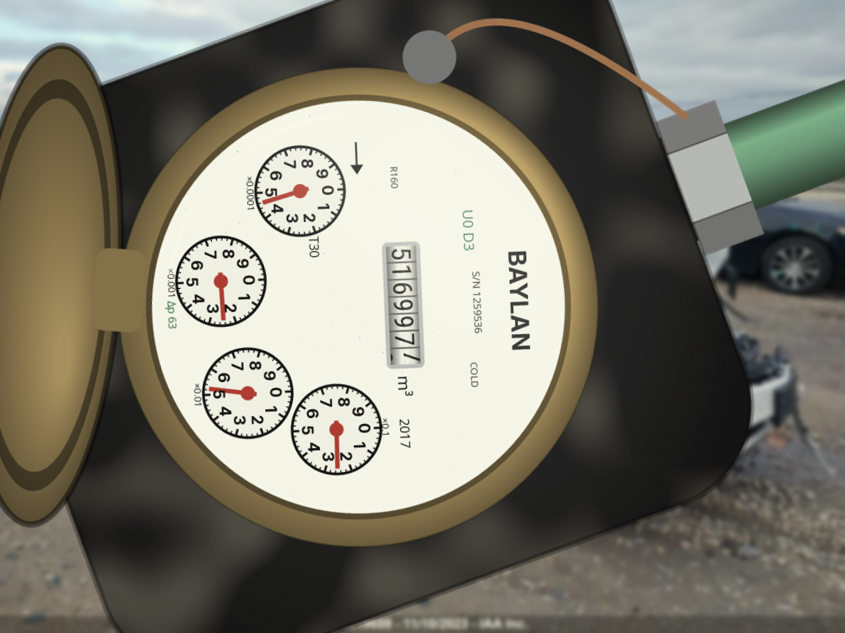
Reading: 5169977.2524 m³
